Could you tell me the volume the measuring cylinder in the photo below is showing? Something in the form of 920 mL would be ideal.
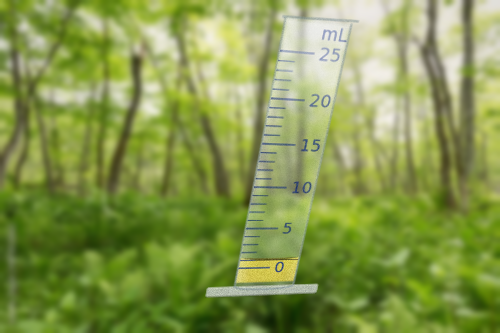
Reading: 1 mL
